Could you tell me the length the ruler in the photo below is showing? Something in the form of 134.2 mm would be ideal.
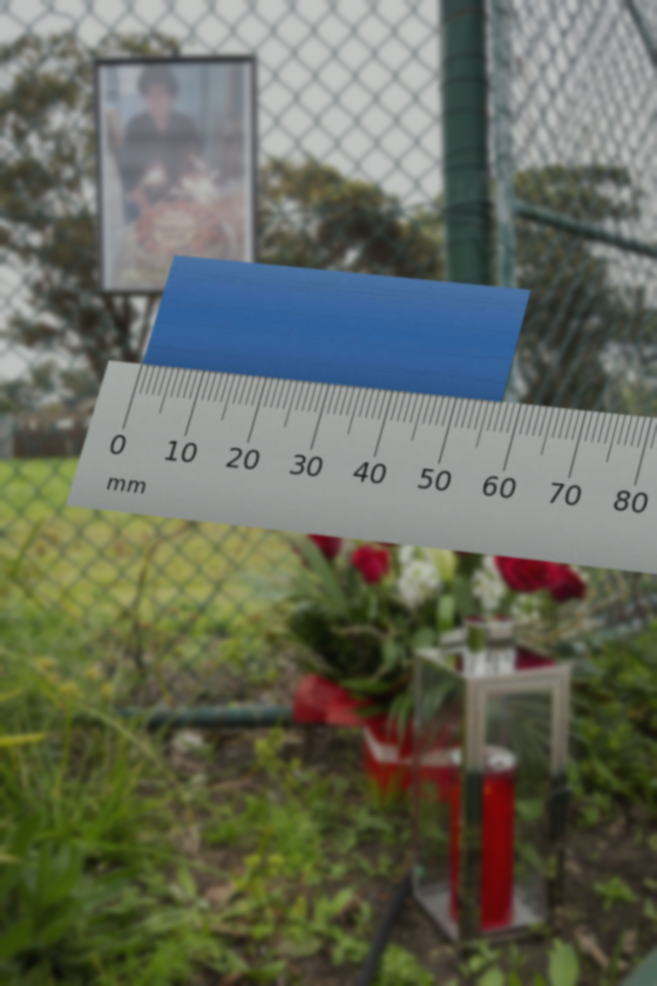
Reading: 57 mm
